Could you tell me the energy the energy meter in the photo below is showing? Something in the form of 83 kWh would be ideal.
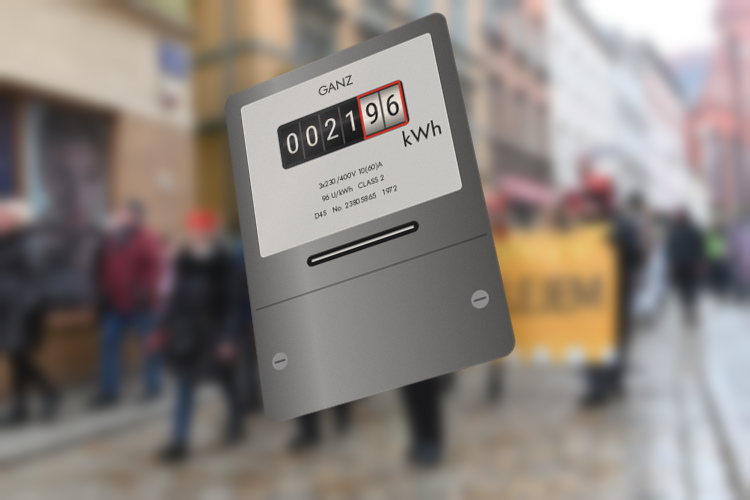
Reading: 21.96 kWh
